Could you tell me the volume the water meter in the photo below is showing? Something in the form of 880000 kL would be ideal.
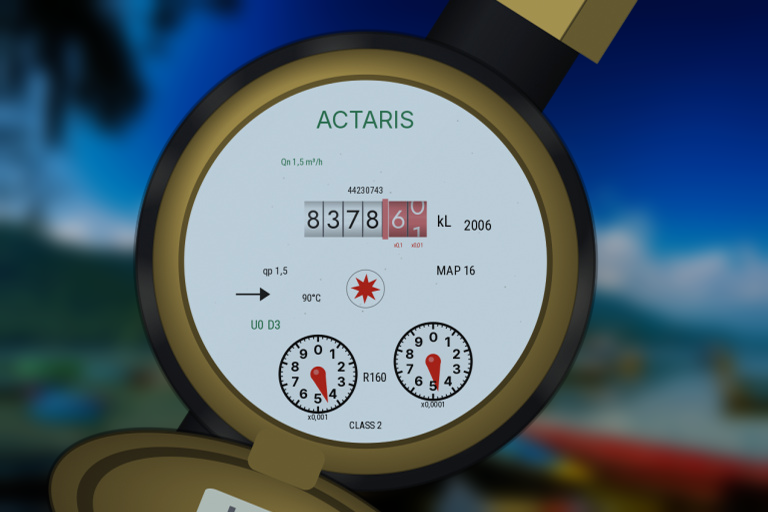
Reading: 8378.6044 kL
